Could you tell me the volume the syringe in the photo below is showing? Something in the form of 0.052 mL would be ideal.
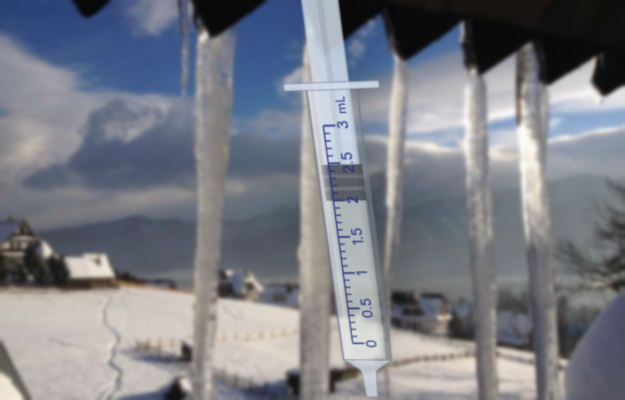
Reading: 2 mL
